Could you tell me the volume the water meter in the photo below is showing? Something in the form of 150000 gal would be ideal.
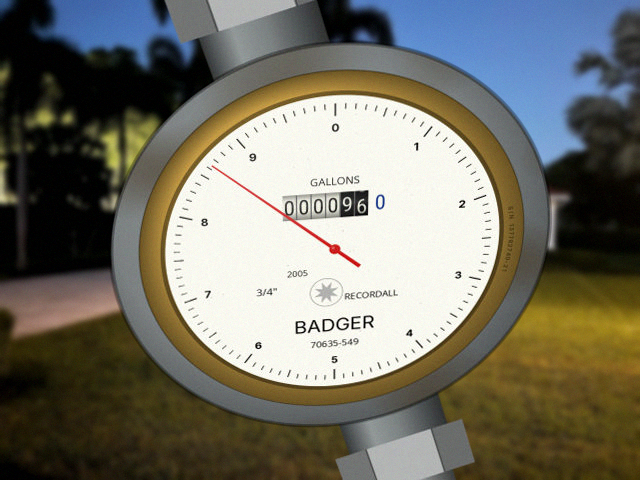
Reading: 958.6 gal
